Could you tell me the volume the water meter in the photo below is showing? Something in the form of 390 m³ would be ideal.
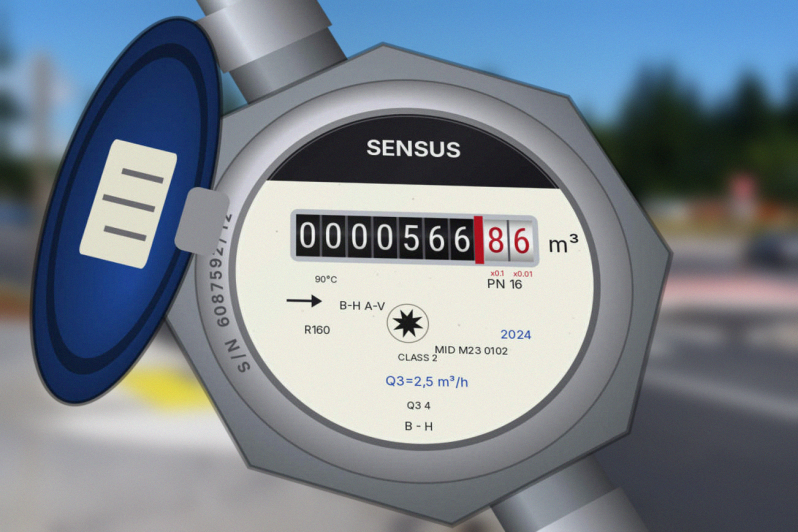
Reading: 566.86 m³
